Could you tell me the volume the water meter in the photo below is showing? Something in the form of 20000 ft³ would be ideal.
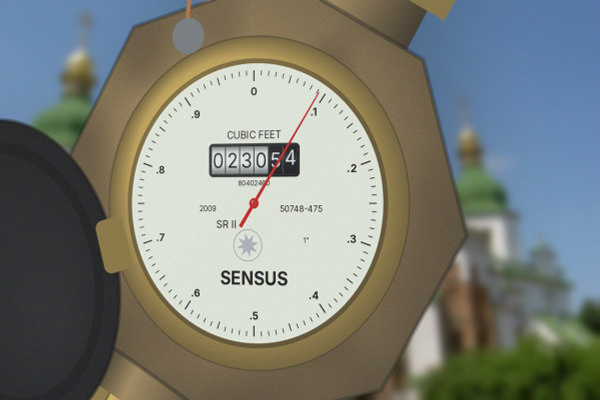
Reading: 23054.09 ft³
